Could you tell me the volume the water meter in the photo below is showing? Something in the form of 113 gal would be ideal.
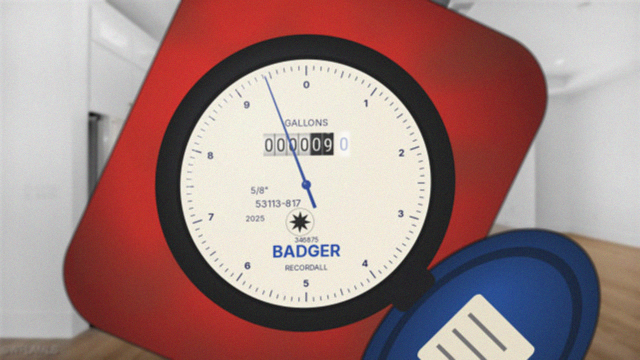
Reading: 89.4 gal
